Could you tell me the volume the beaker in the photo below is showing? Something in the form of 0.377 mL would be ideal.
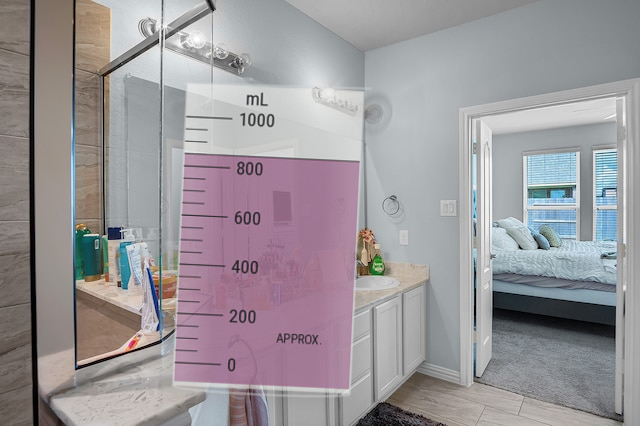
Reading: 850 mL
